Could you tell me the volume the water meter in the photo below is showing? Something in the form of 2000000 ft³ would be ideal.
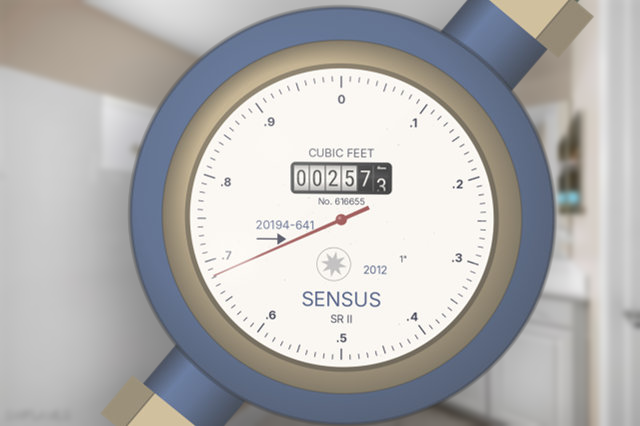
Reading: 2572.68 ft³
